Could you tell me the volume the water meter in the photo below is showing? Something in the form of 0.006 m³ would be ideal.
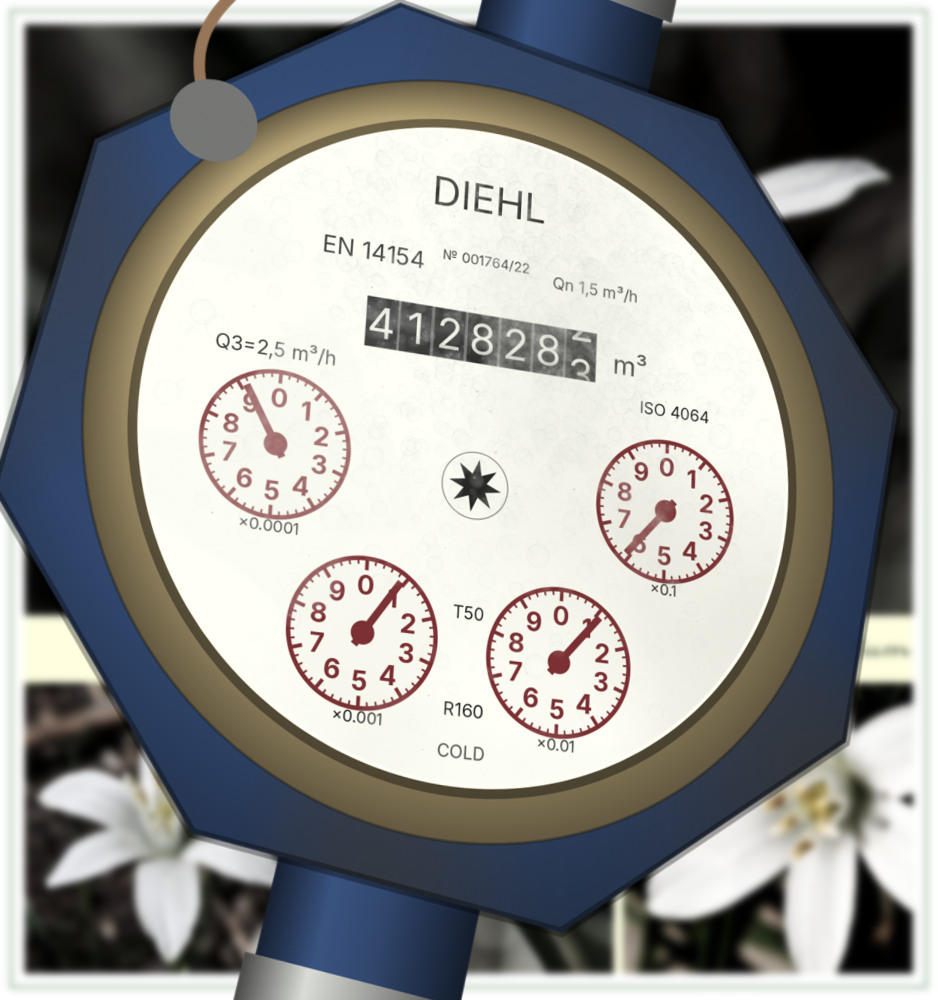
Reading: 4128282.6109 m³
